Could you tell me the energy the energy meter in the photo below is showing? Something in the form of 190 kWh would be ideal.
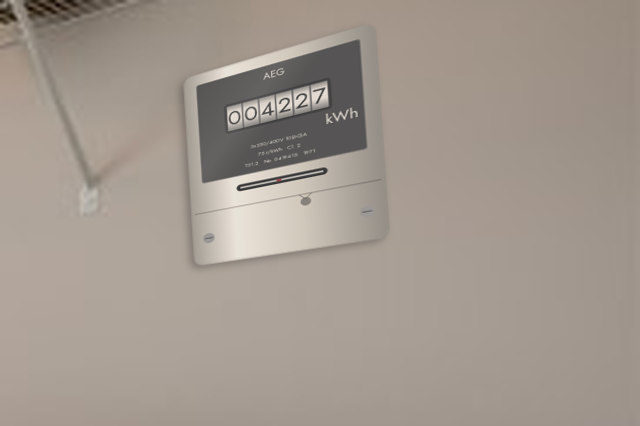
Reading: 4227 kWh
